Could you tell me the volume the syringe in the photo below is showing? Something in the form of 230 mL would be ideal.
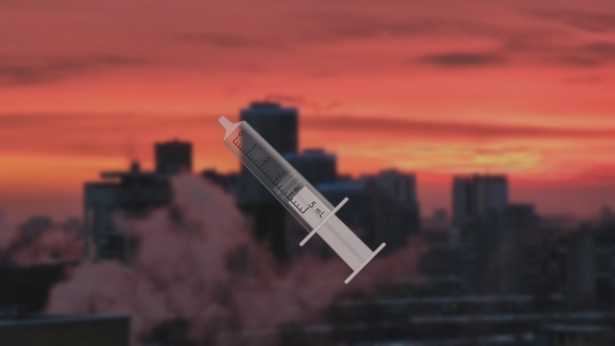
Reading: 3.2 mL
